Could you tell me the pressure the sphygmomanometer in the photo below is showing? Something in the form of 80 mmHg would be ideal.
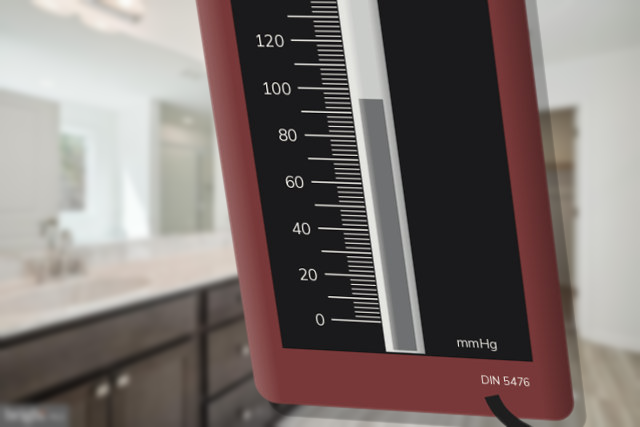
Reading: 96 mmHg
